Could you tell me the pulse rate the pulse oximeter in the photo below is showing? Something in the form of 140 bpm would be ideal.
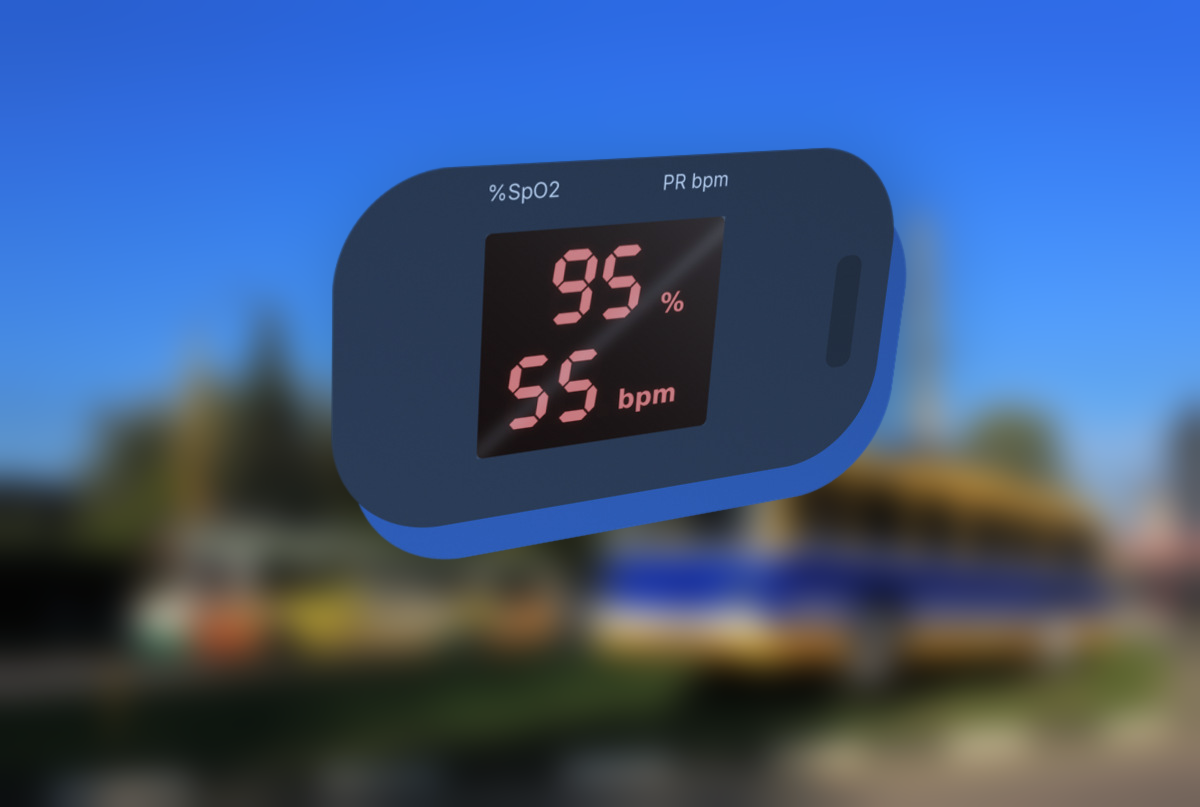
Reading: 55 bpm
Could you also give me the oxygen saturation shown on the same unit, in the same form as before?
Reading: 95 %
